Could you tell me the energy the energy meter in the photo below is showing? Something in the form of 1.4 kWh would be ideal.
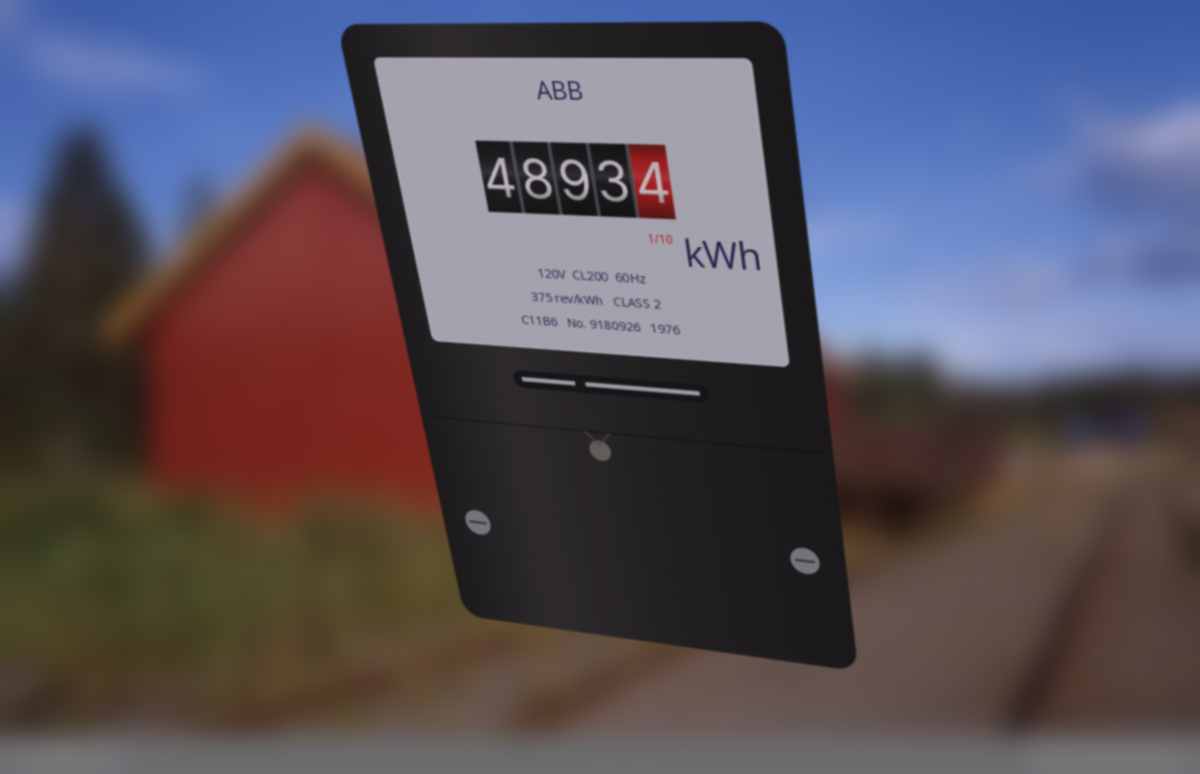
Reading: 4893.4 kWh
